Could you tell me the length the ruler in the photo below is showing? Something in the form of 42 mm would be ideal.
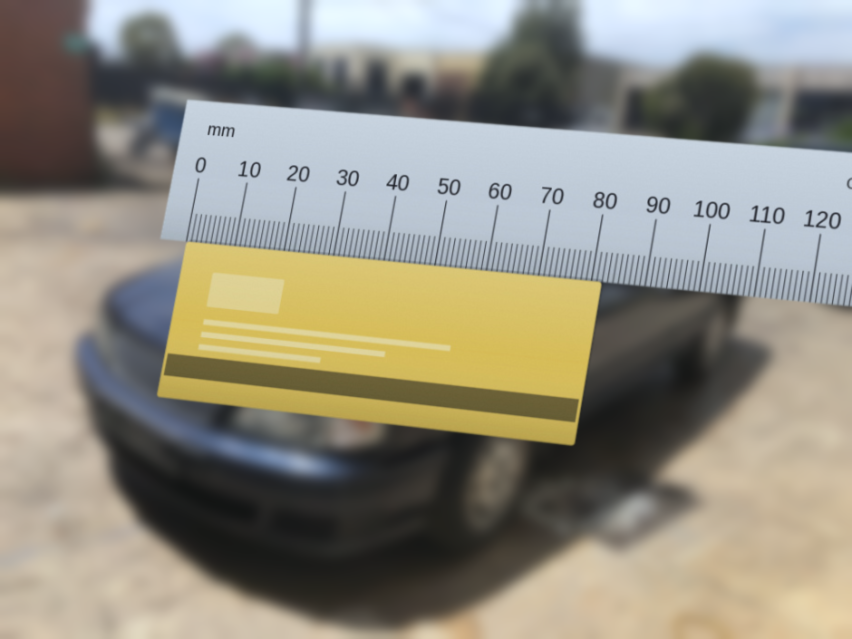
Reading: 82 mm
